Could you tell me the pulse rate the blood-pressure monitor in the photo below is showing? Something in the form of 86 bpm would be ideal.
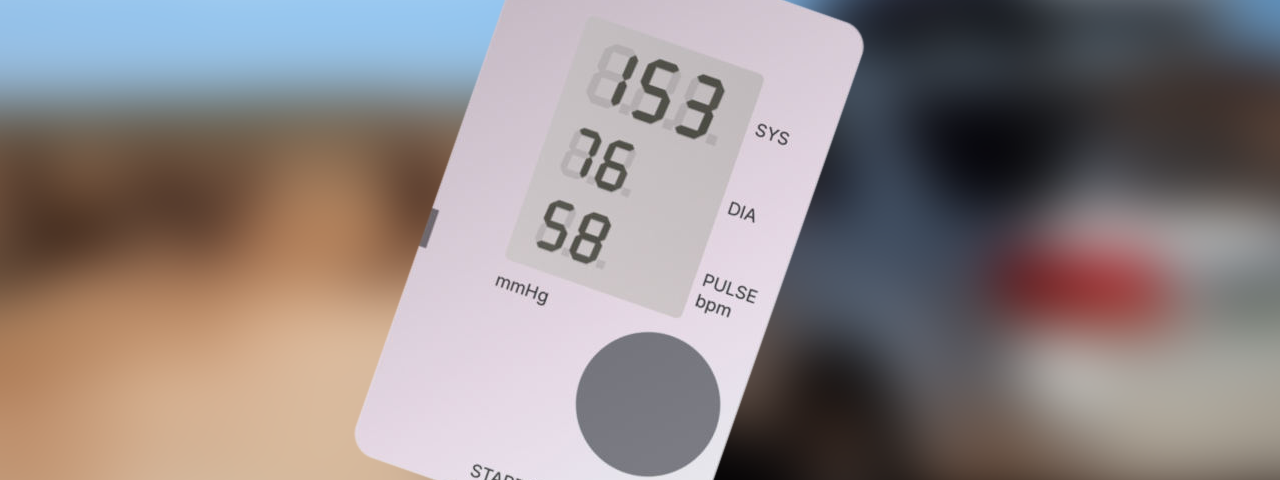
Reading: 58 bpm
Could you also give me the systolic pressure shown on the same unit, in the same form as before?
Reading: 153 mmHg
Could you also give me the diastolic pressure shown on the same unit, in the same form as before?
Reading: 76 mmHg
